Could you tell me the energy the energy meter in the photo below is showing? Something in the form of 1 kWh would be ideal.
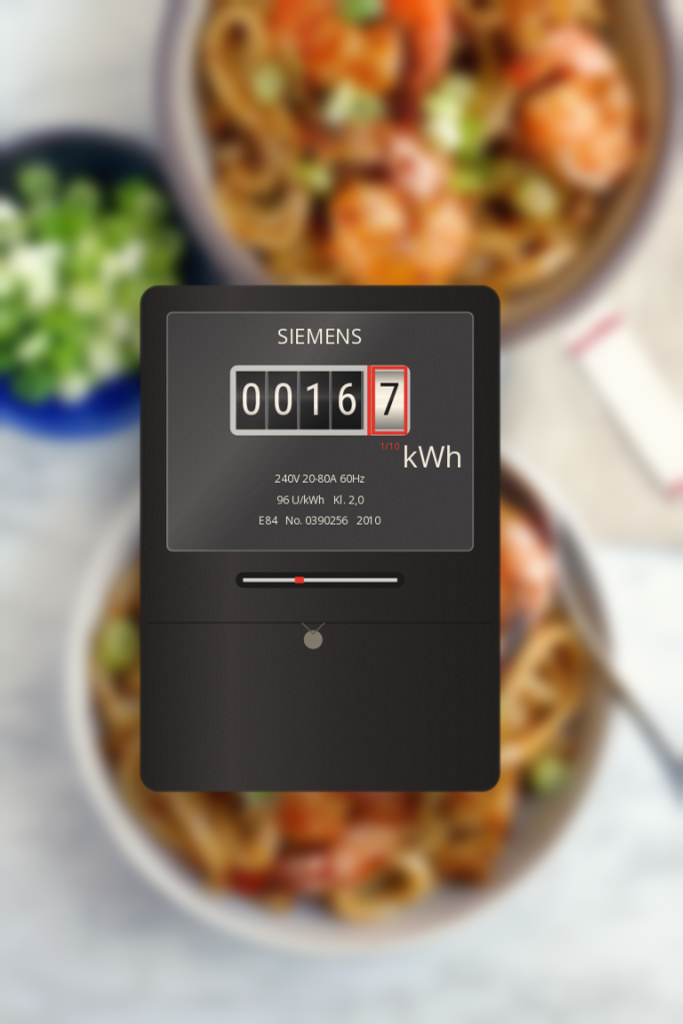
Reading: 16.7 kWh
